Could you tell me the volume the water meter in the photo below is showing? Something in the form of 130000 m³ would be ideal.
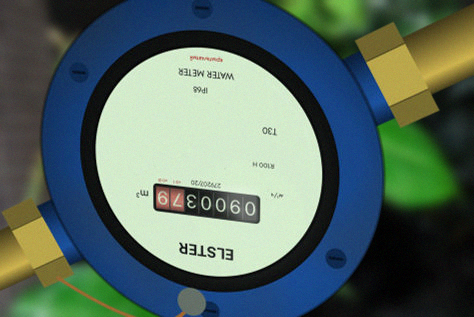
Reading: 9003.79 m³
